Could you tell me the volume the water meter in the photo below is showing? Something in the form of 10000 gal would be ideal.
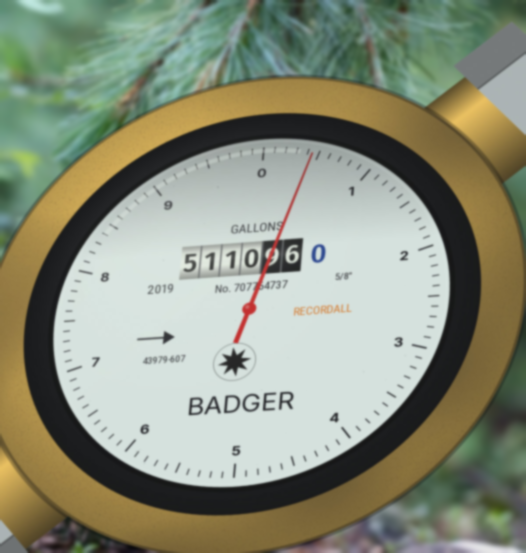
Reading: 5110960.4 gal
